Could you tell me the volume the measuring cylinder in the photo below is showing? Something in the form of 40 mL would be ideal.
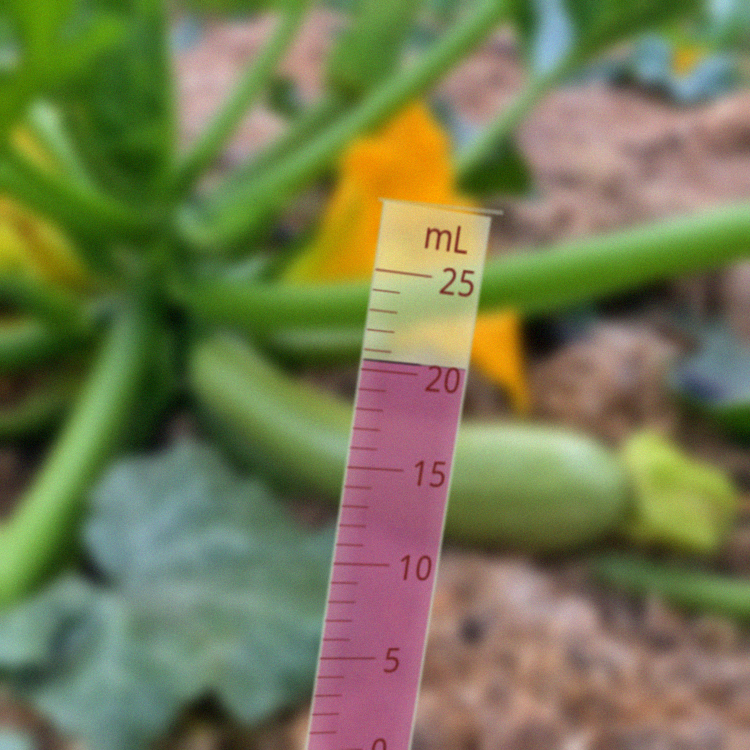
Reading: 20.5 mL
